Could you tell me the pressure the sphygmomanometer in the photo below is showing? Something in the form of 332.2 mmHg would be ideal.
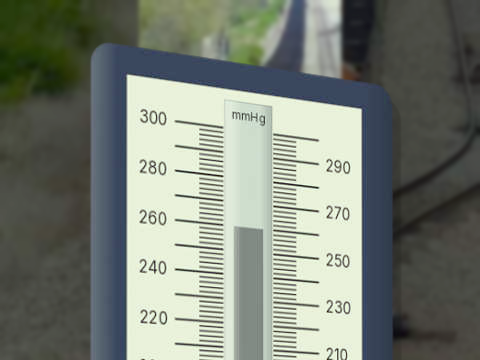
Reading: 260 mmHg
